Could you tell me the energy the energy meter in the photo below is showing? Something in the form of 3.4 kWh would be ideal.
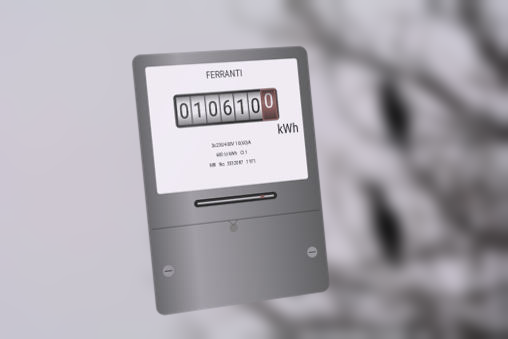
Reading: 10610.0 kWh
